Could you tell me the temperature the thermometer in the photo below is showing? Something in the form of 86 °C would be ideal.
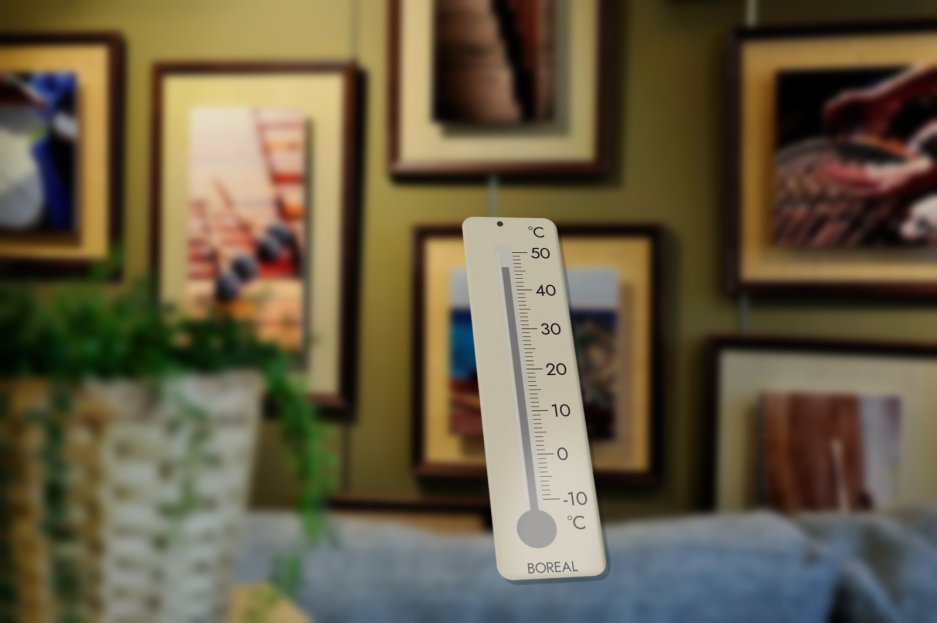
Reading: 46 °C
